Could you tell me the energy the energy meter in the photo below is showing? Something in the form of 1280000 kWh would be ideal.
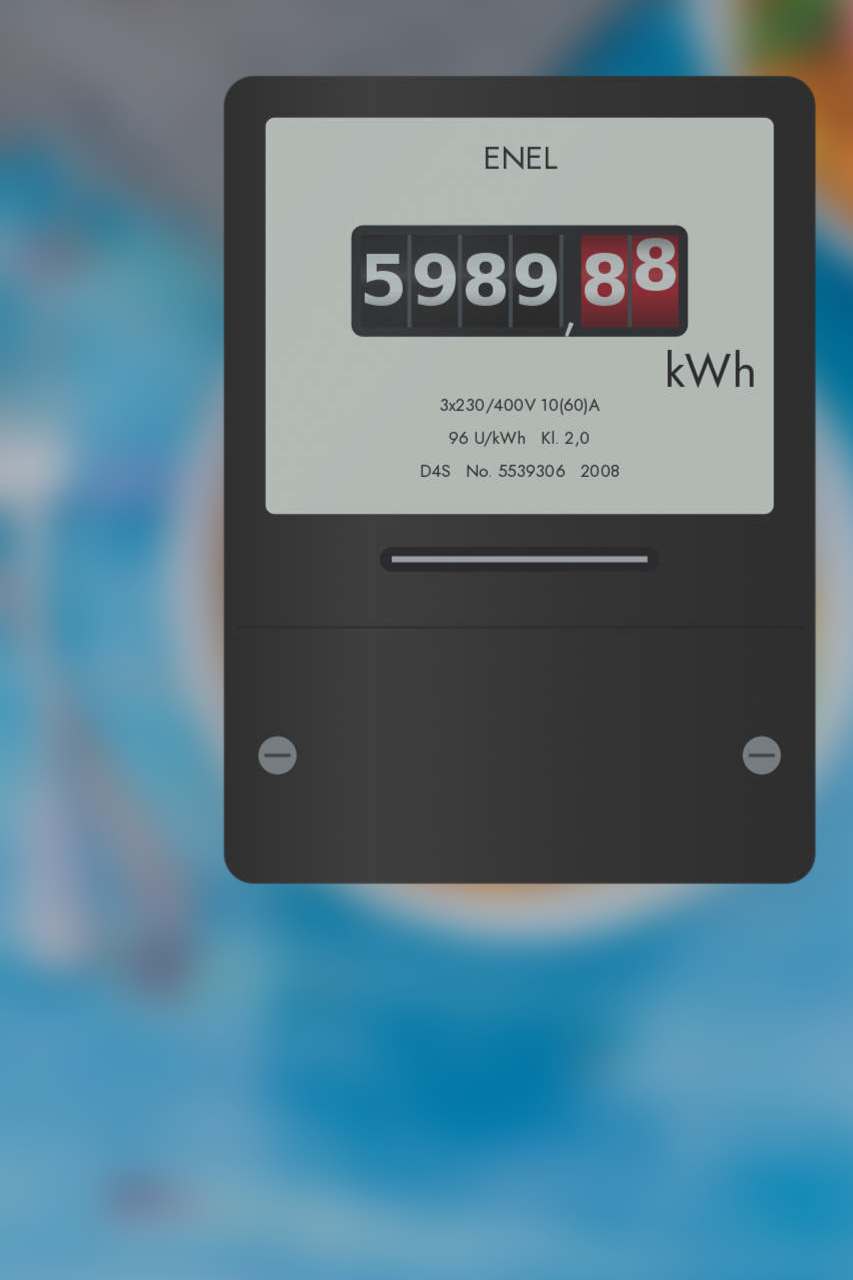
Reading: 5989.88 kWh
